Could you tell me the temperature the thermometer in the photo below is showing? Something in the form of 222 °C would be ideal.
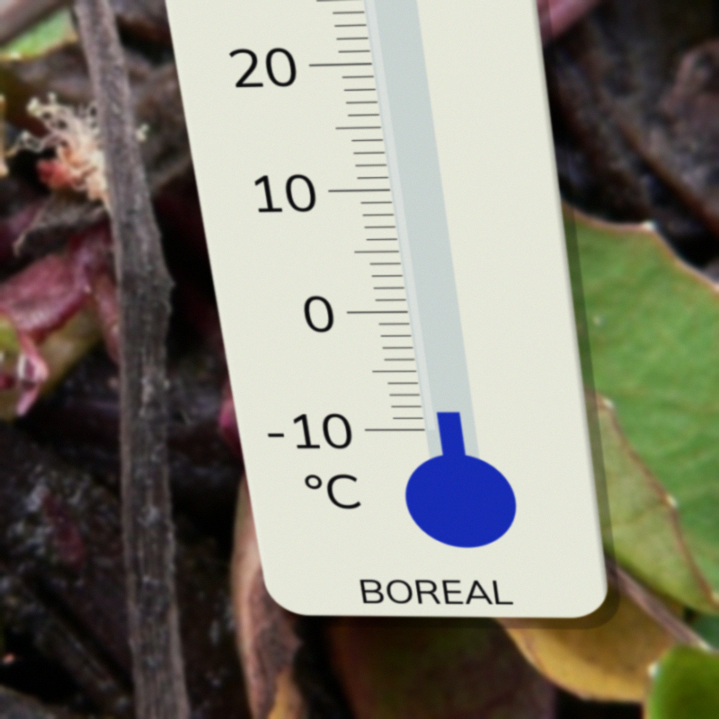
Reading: -8.5 °C
